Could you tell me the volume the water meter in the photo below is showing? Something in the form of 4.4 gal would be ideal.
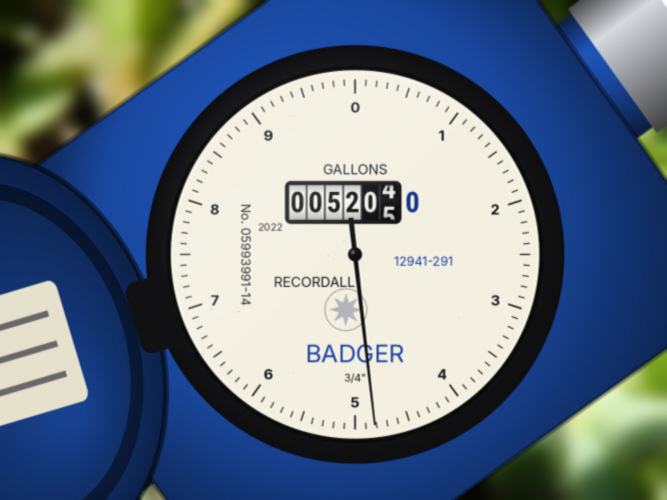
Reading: 52044.8 gal
